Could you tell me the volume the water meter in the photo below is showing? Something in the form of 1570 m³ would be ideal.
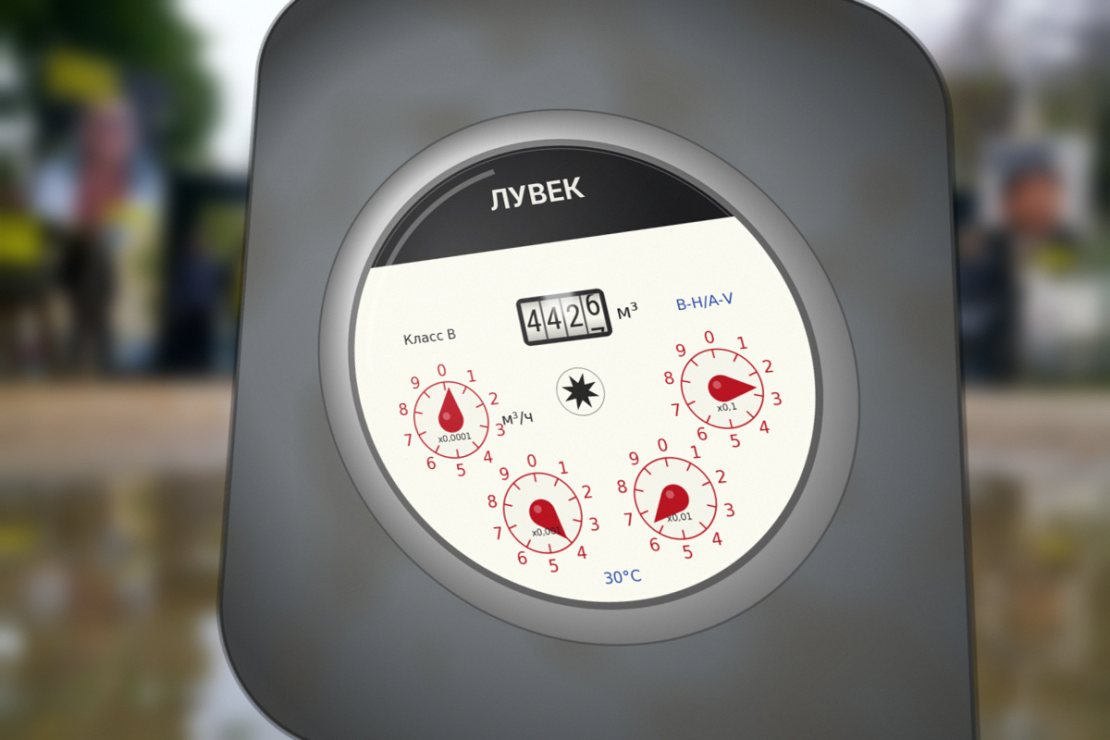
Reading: 4426.2640 m³
